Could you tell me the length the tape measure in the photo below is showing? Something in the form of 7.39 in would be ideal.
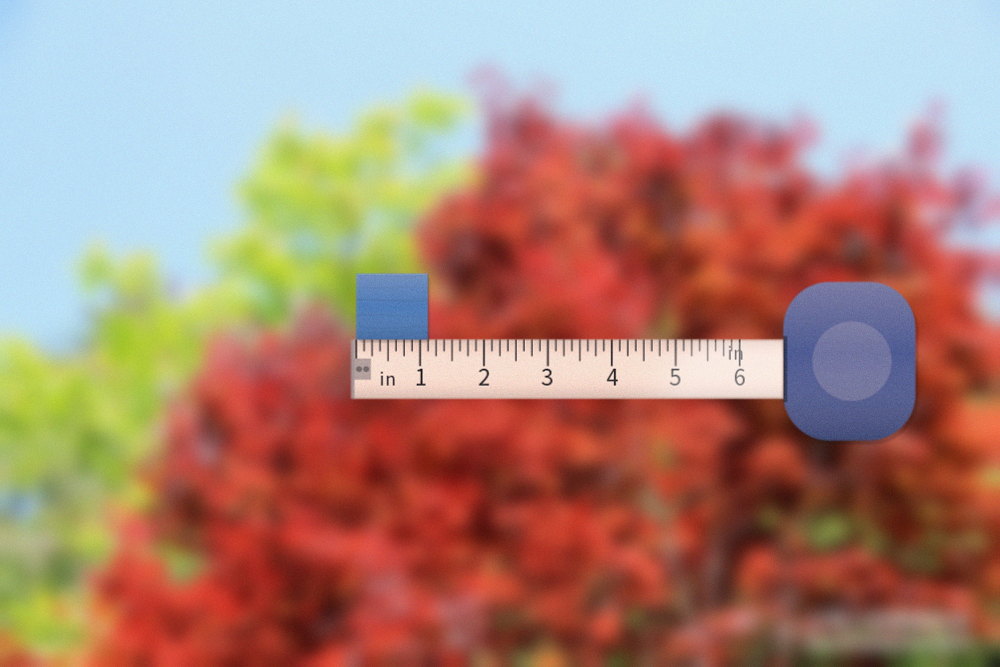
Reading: 1.125 in
